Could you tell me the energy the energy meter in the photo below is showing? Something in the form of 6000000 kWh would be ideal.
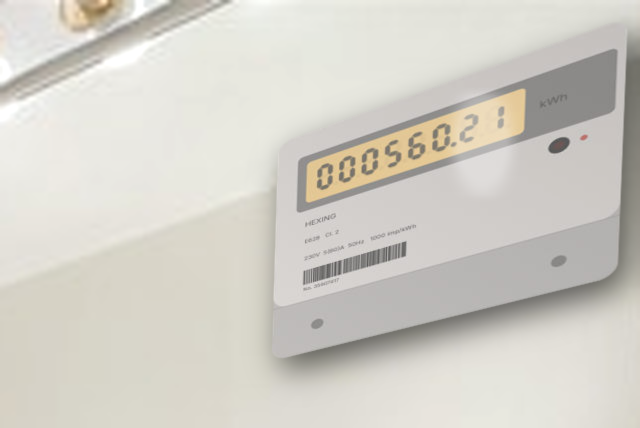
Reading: 560.21 kWh
